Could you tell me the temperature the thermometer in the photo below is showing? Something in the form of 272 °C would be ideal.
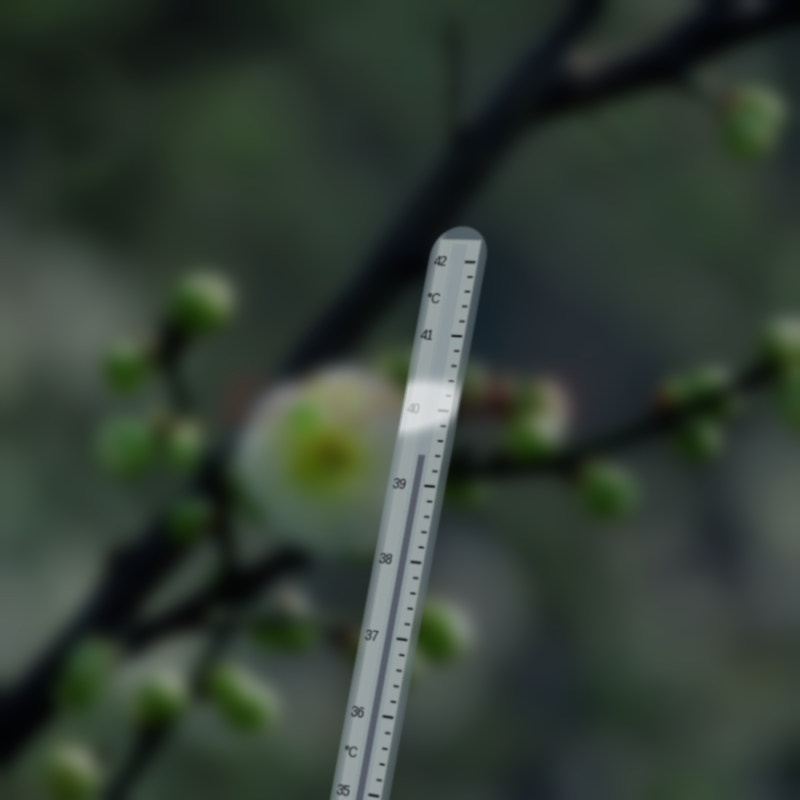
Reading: 39.4 °C
